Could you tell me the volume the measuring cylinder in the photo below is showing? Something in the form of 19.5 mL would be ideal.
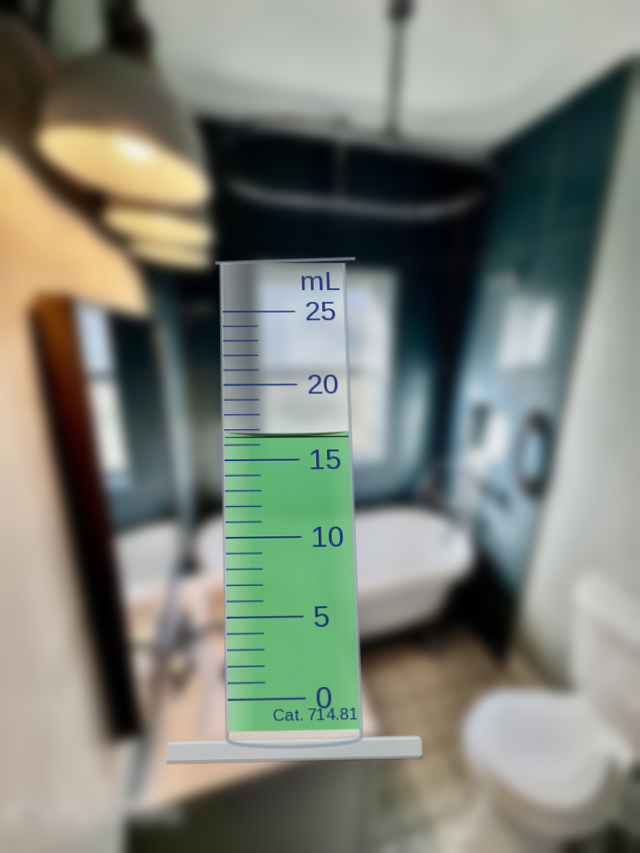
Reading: 16.5 mL
